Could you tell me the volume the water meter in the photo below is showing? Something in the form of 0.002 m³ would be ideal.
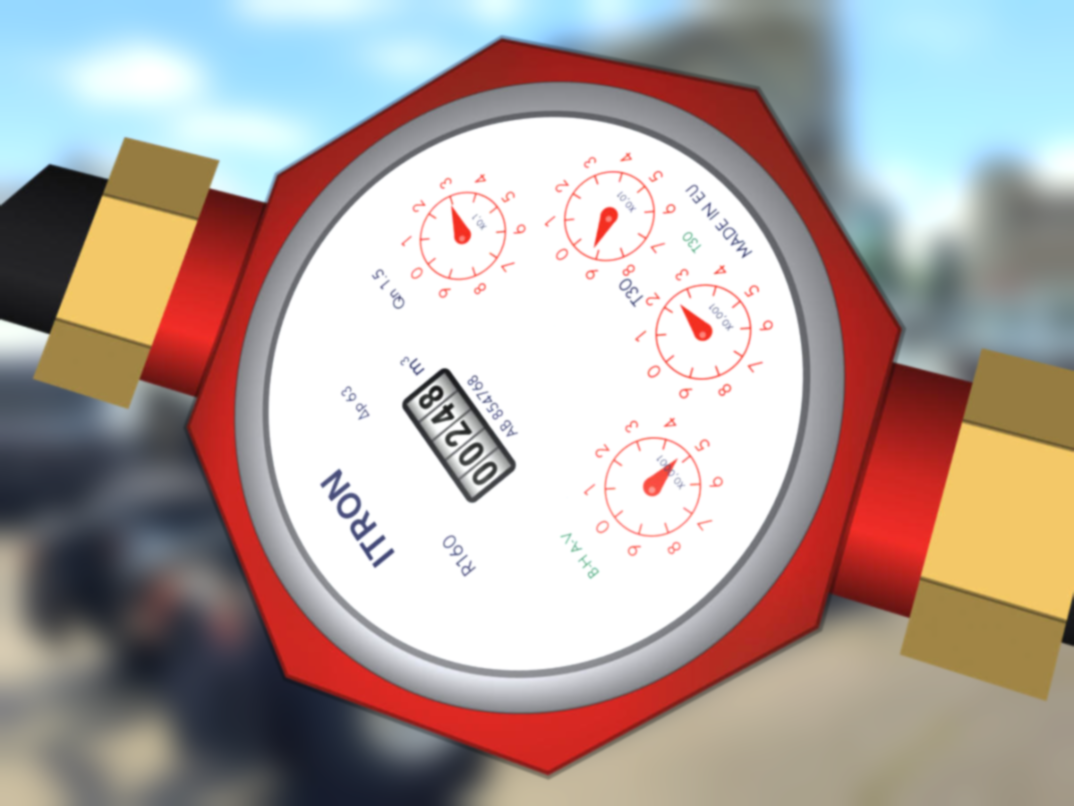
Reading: 248.2924 m³
